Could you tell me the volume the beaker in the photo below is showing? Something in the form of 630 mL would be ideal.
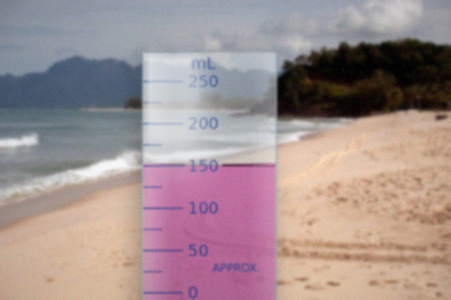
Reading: 150 mL
